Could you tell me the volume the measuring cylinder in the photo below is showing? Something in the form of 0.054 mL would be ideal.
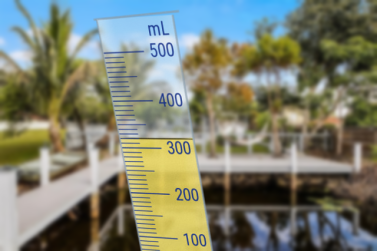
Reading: 320 mL
